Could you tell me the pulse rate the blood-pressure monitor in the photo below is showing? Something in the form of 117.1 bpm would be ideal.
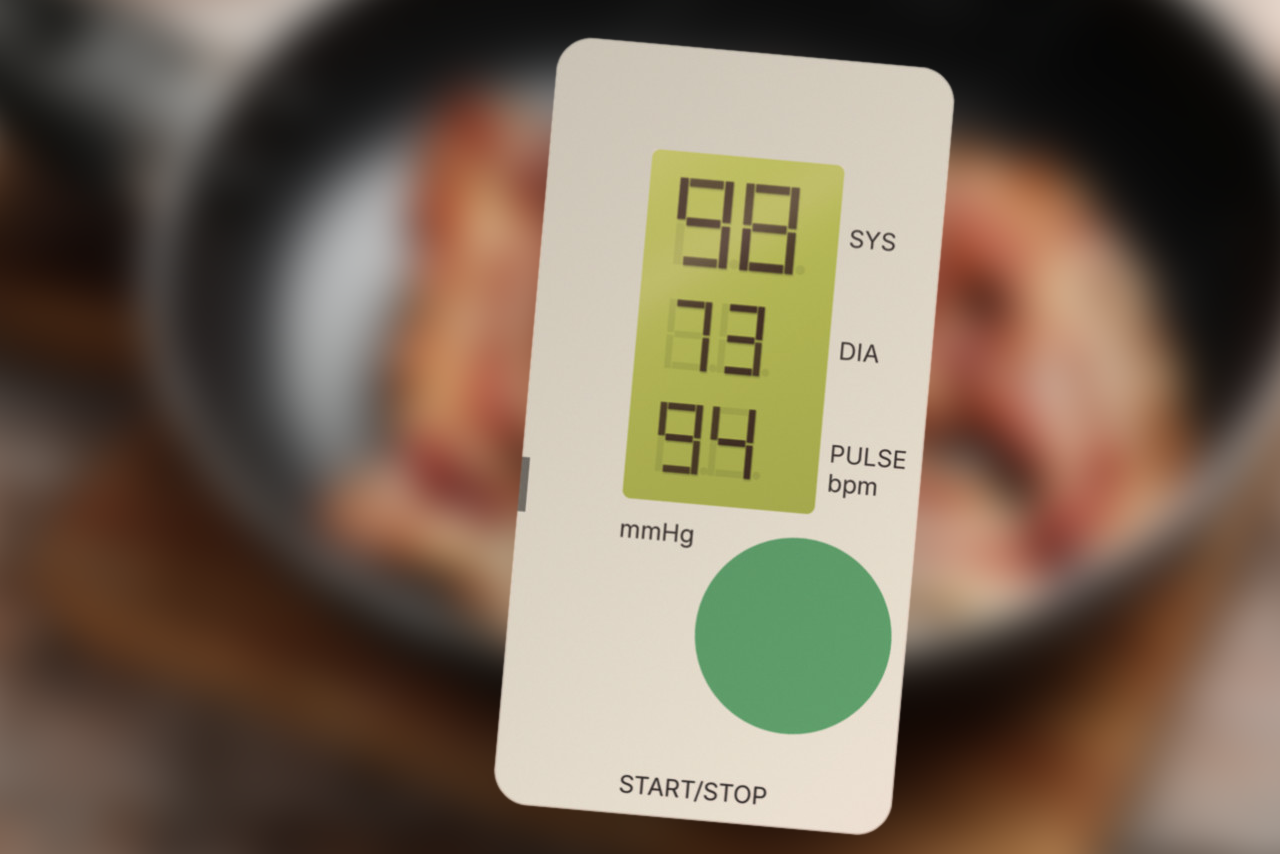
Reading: 94 bpm
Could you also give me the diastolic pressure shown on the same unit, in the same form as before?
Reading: 73 mmHg
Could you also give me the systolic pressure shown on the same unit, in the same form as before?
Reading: 98 mmHg
